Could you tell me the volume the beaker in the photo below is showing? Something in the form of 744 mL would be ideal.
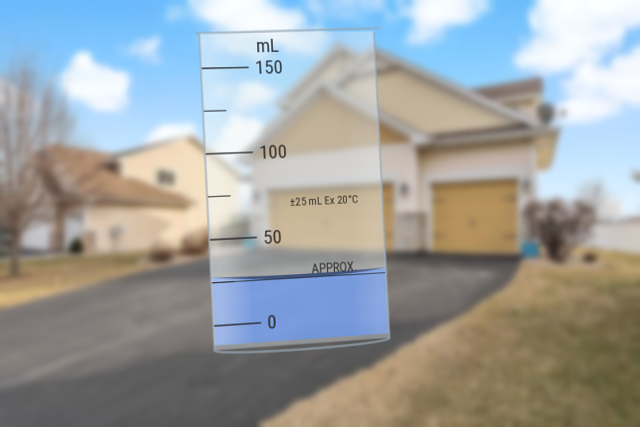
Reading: 25 mL
